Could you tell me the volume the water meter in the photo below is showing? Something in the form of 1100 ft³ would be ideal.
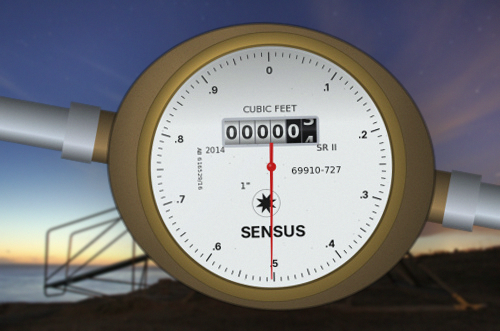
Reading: 3.50 ft³
